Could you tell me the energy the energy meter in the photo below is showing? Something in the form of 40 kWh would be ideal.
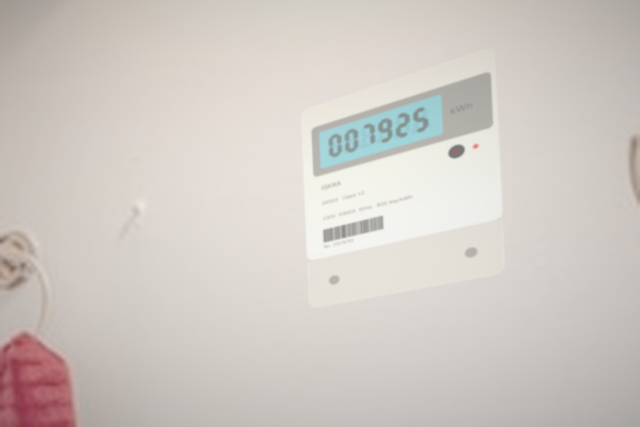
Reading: 7925 kWh
